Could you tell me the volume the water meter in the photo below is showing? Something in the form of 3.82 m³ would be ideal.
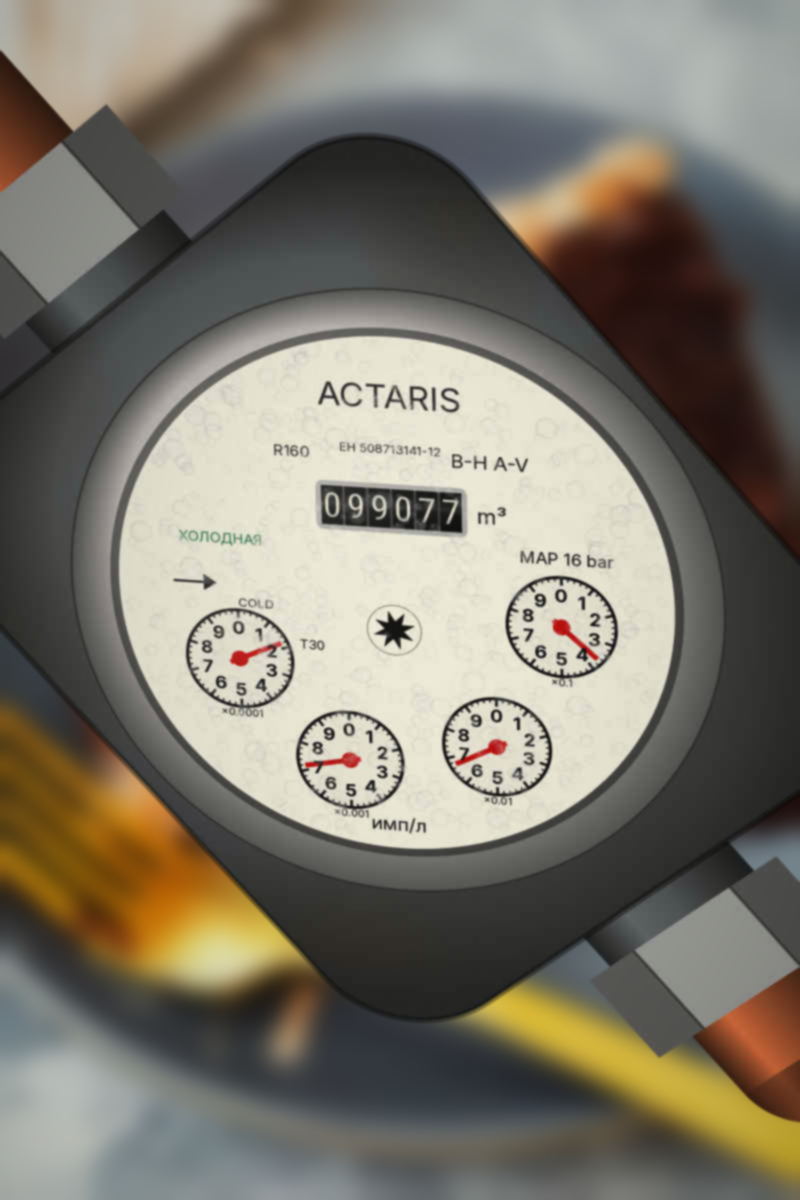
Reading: 99077.3671 m³
